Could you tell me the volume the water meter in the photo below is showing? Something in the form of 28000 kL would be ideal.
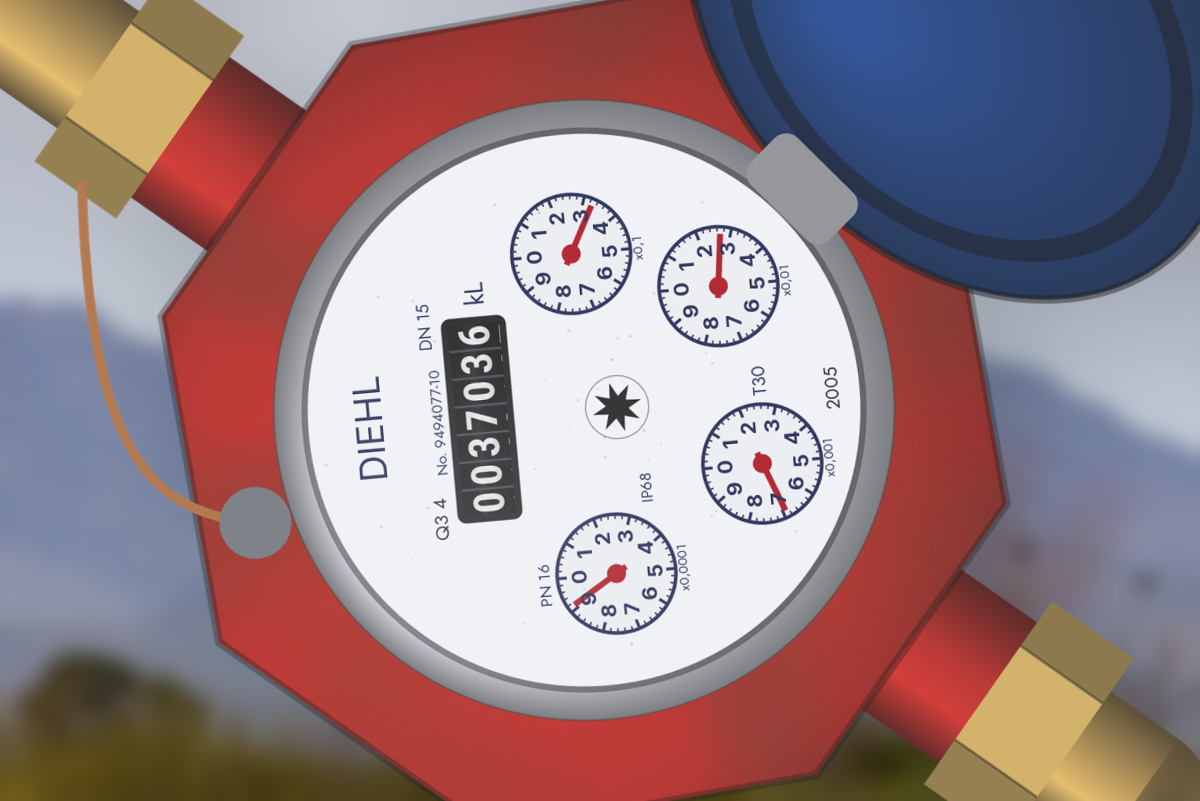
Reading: 37036.3269 kL
